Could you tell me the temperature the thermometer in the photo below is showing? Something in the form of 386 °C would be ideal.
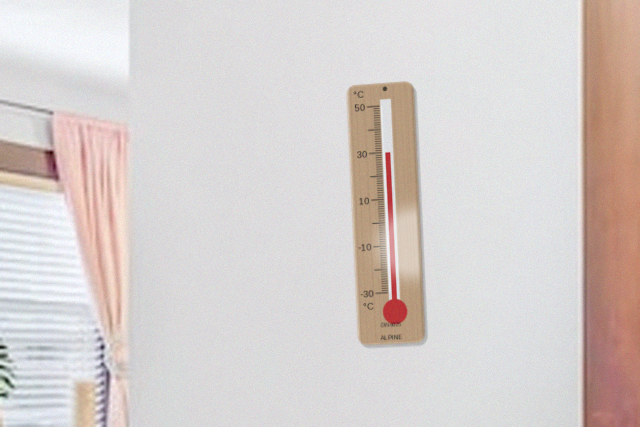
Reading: 30 °C
